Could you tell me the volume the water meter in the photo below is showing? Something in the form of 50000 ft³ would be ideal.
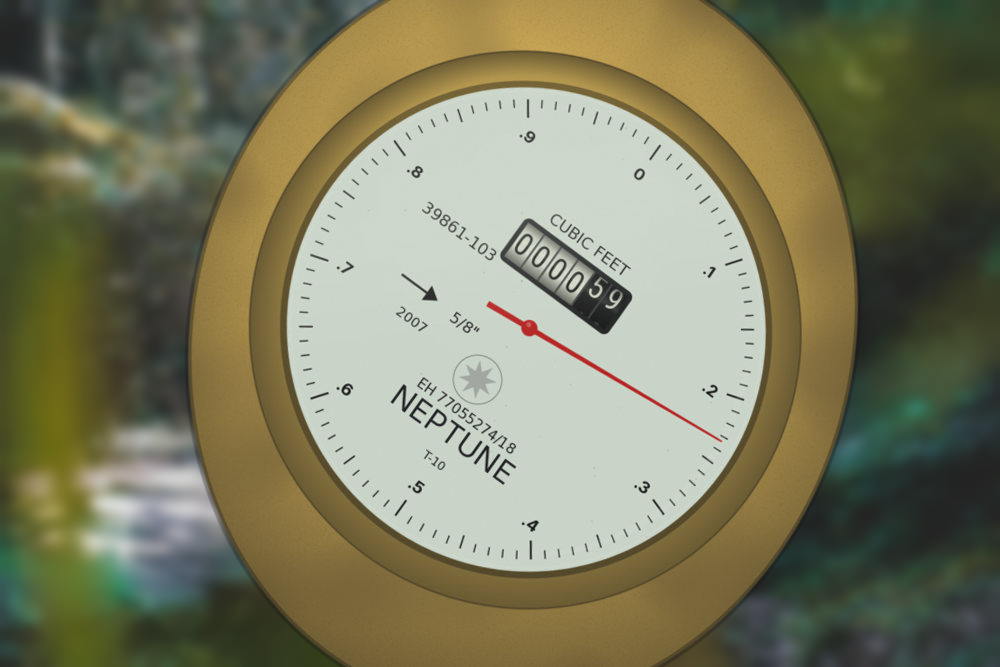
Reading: 59.23 ft³
